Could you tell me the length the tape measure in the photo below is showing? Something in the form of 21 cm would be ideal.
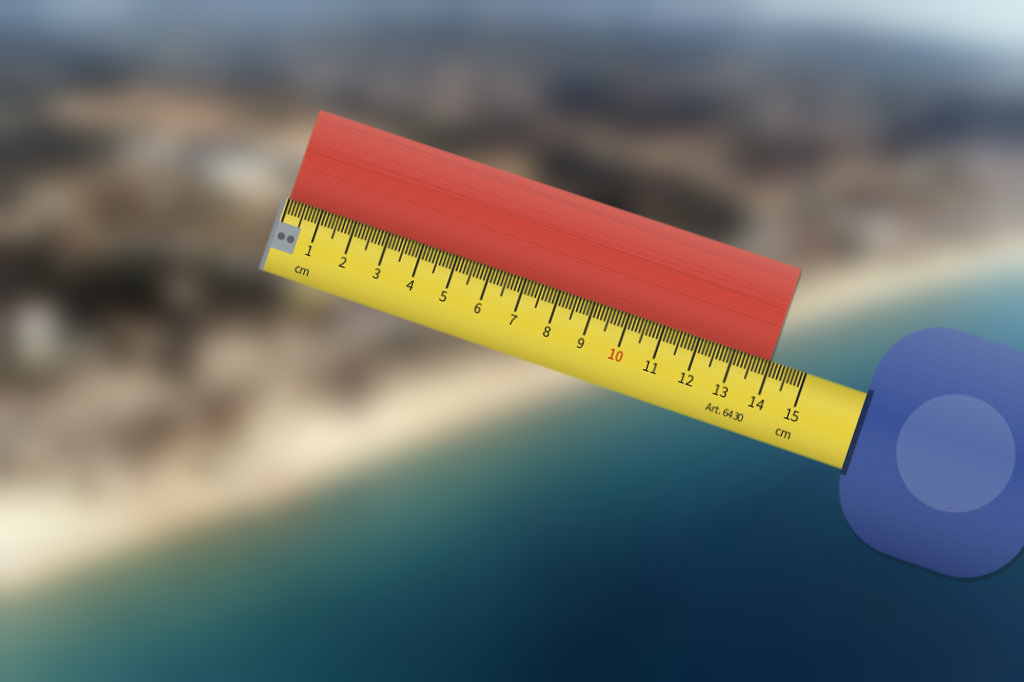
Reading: 14 cm
